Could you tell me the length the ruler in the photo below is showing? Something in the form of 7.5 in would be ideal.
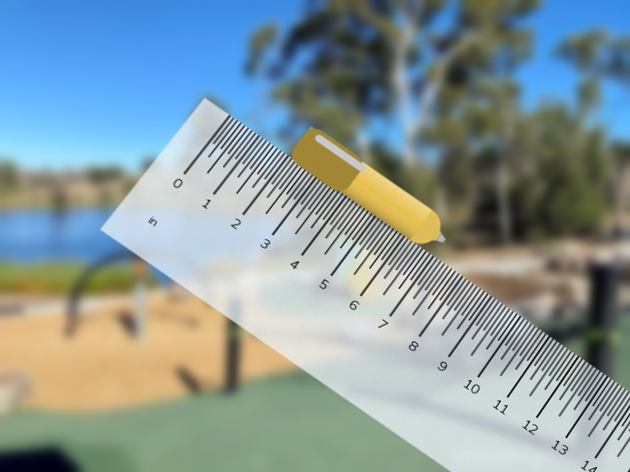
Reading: 5 in
